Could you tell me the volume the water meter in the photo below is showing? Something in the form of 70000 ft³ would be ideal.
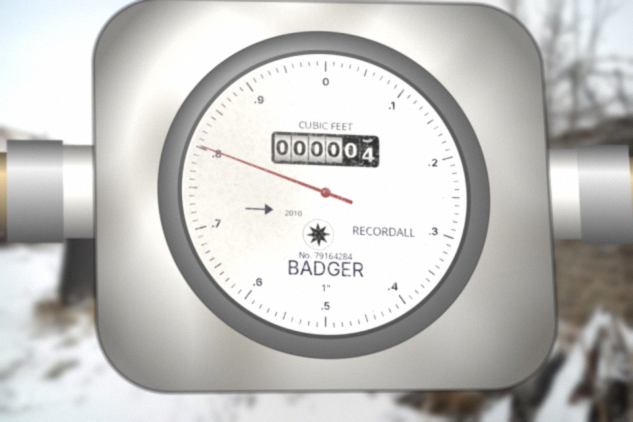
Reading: 3.80 ft³
